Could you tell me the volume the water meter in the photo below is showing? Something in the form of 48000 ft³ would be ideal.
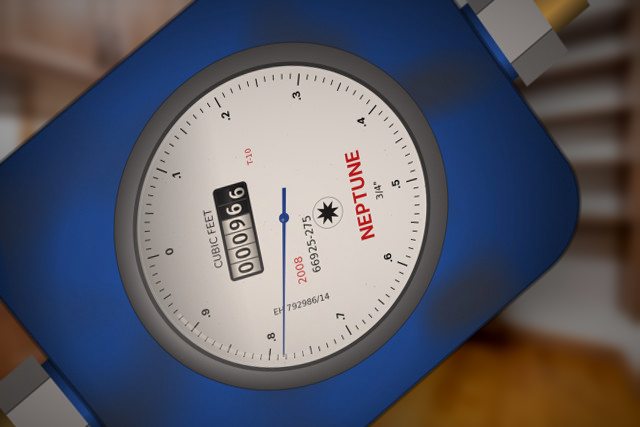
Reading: 965.78 ft³
